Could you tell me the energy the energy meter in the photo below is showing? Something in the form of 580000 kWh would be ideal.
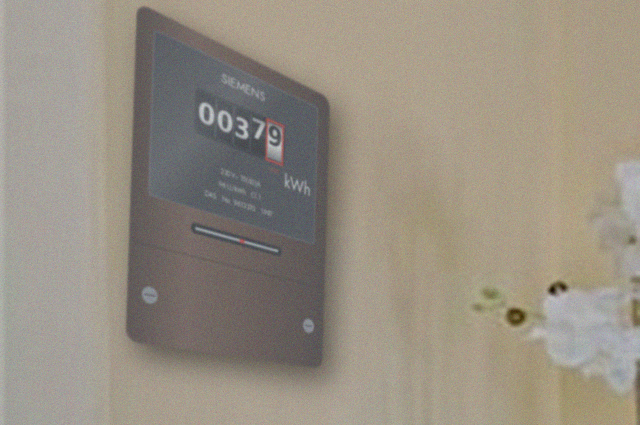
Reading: 37.9 kWh
